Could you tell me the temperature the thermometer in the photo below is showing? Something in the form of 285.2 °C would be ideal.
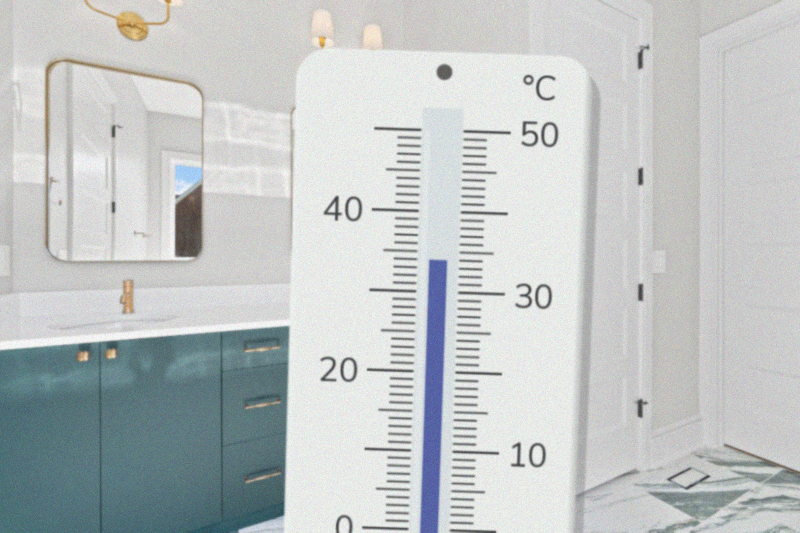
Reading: 34 °C
